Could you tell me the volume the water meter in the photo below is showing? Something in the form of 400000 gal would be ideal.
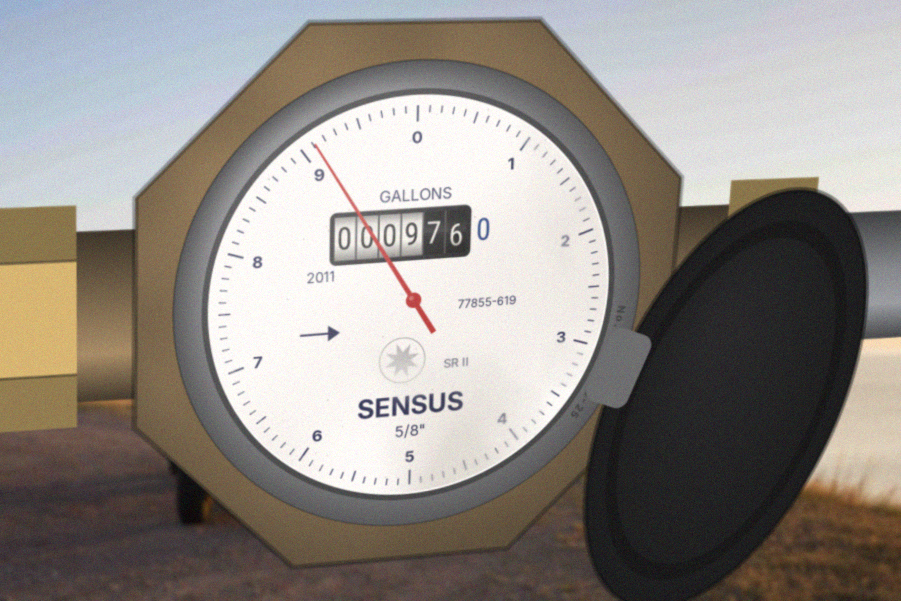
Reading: 9759.1 gal
